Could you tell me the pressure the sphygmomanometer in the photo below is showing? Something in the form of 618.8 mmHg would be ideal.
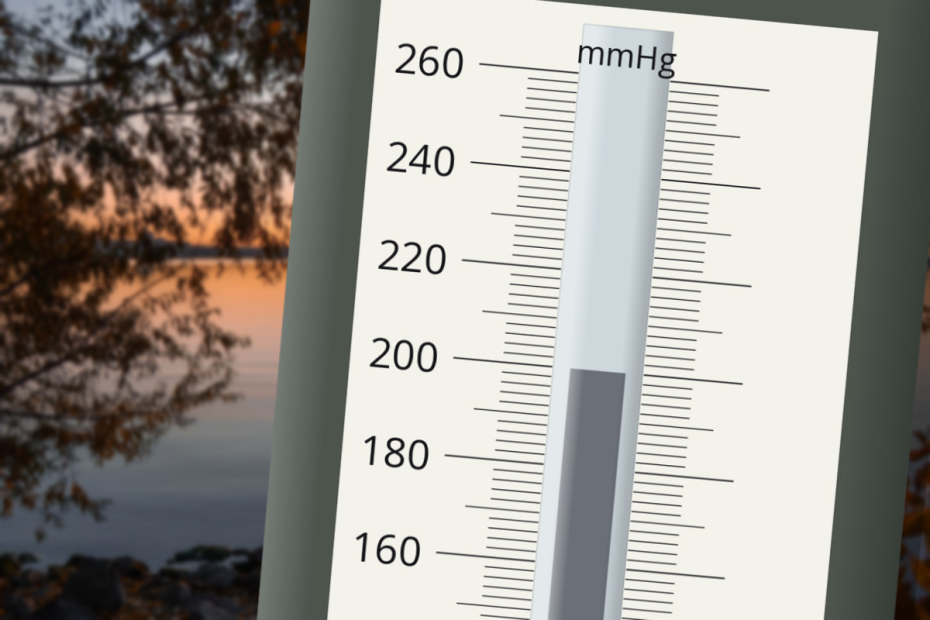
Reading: 200 mmHg
